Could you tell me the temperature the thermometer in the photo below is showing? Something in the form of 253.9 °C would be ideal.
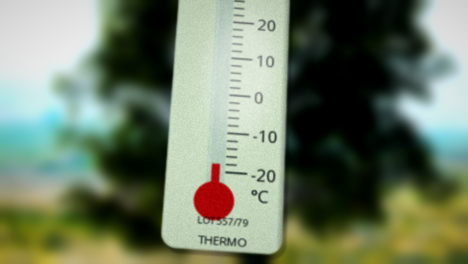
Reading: -18 °C
